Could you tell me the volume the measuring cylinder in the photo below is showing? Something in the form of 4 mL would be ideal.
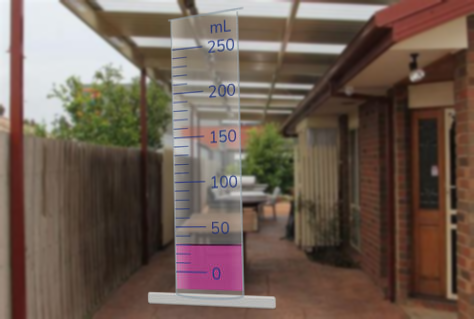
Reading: 30 mL
